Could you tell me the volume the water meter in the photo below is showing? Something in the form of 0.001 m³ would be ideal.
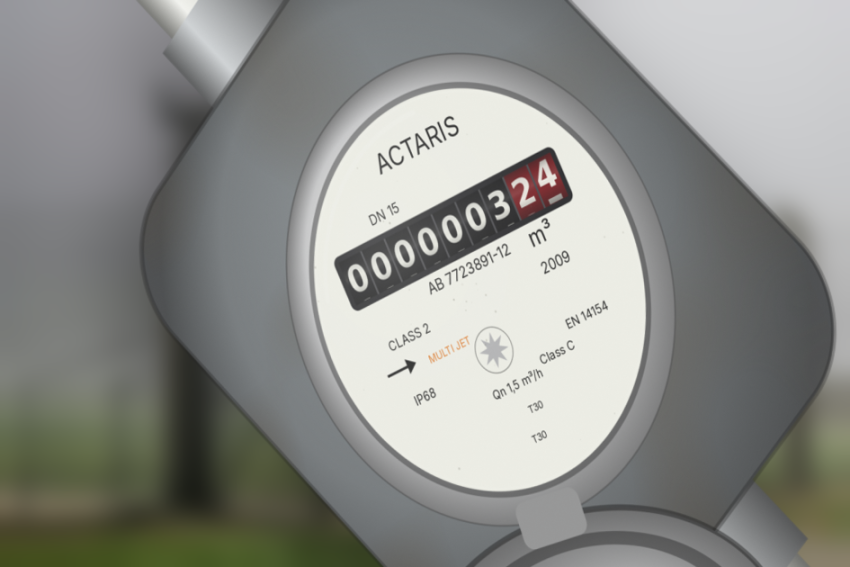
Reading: 3.24 m³
